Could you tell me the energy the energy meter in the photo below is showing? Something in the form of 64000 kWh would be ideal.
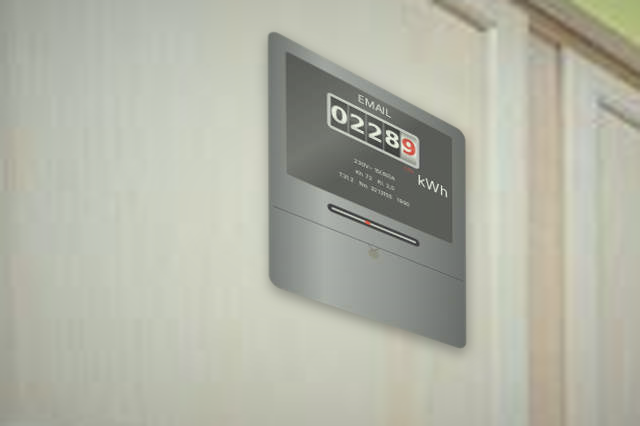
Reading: 228.9 kWh
